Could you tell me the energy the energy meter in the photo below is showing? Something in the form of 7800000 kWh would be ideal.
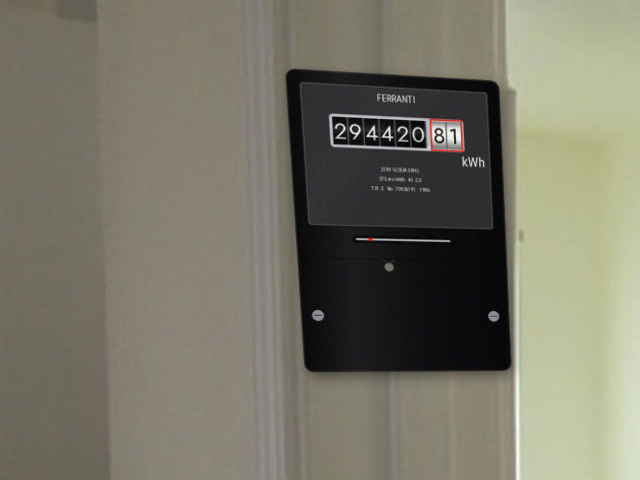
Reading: 294420.81 kWh
